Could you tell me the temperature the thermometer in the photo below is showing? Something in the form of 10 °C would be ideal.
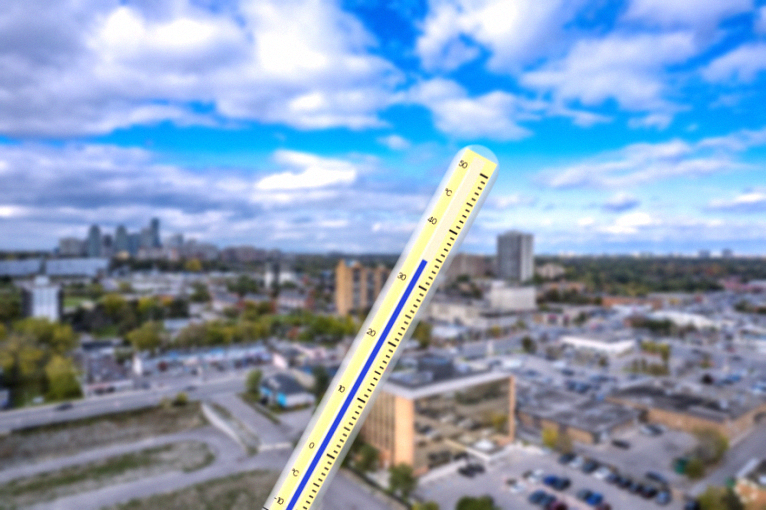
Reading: 34 °C
